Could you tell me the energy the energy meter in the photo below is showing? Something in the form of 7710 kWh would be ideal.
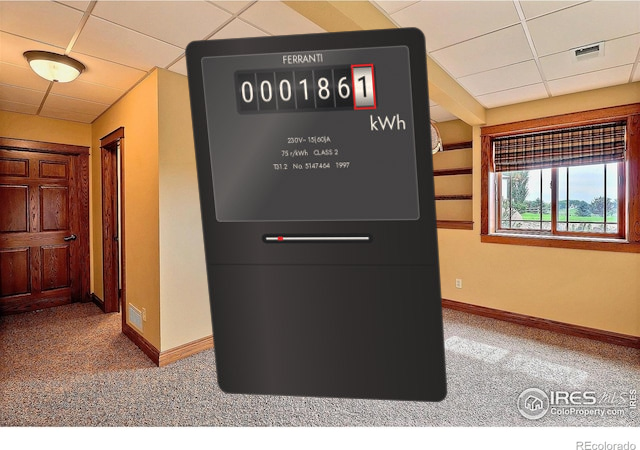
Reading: 186.1 kWh
